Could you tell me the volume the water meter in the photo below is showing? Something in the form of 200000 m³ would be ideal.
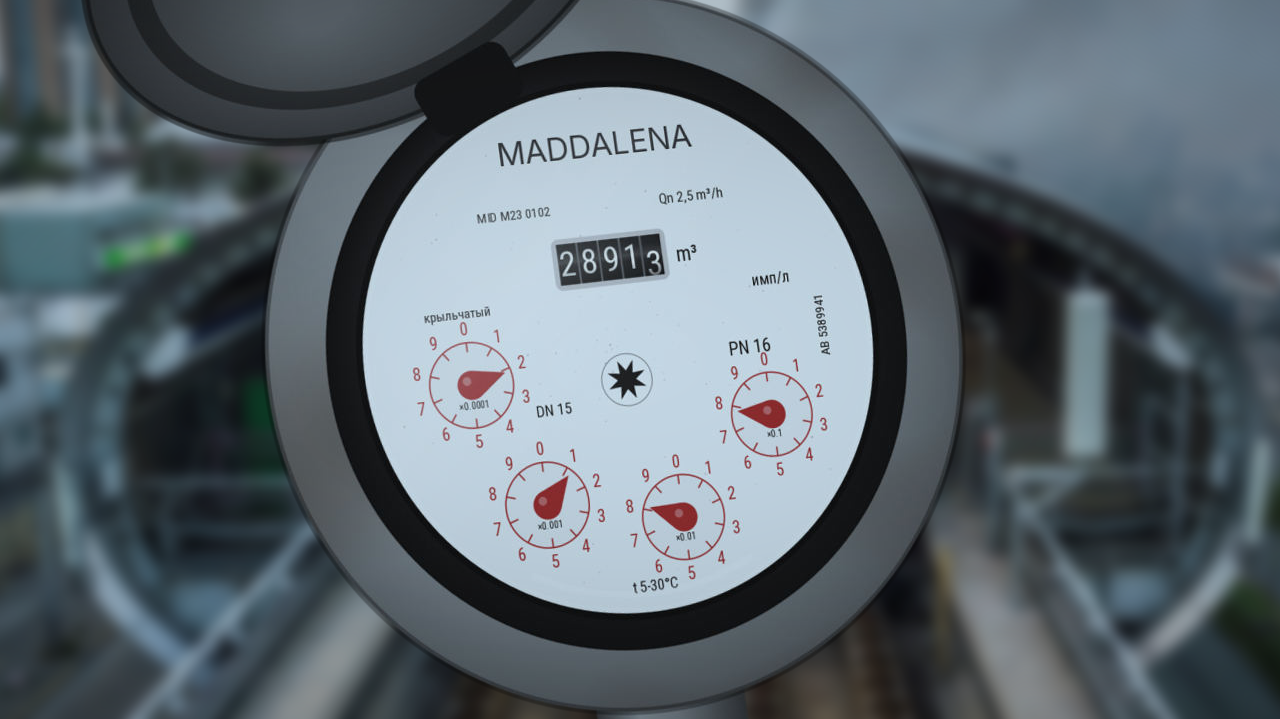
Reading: 28912.7812 m³
